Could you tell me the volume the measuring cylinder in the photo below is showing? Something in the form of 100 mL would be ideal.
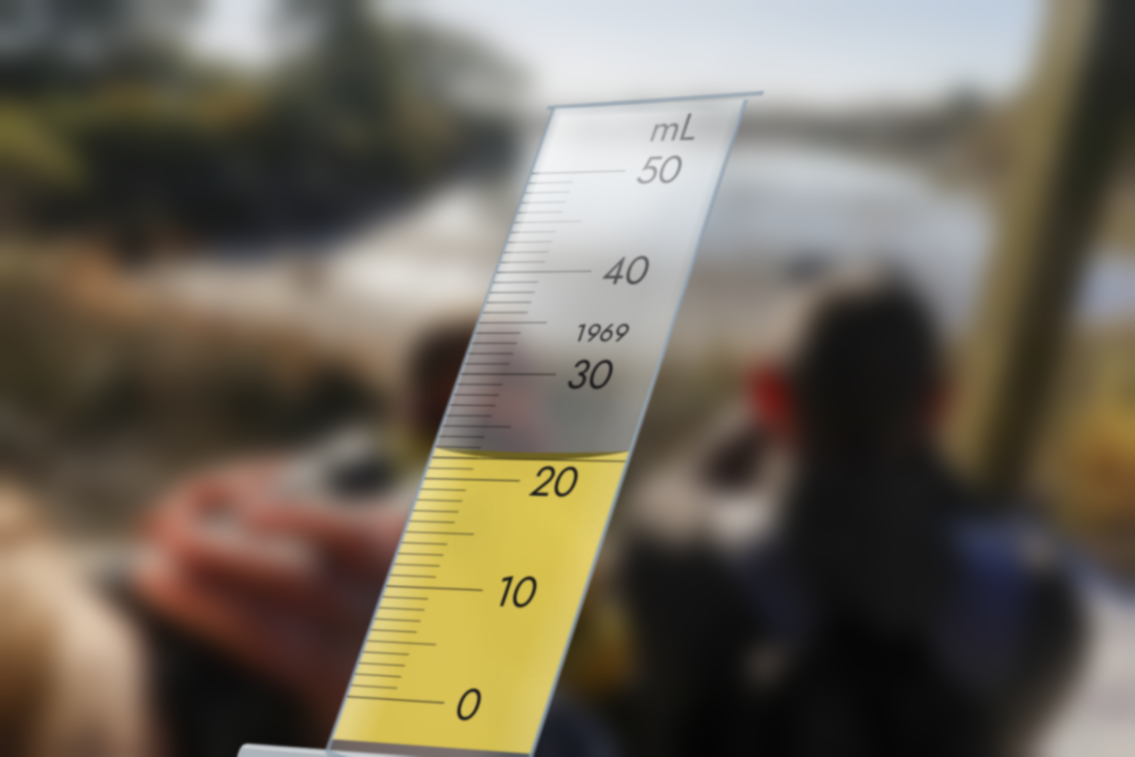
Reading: 22 mL
